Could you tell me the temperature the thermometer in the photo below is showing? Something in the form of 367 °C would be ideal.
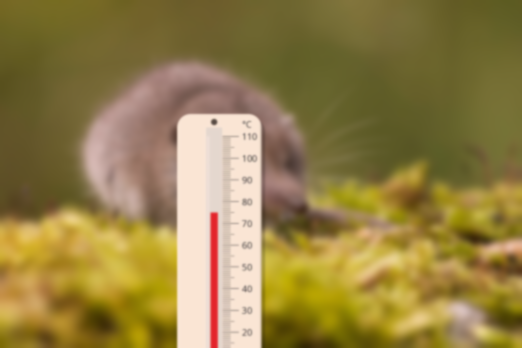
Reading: 75 °C
